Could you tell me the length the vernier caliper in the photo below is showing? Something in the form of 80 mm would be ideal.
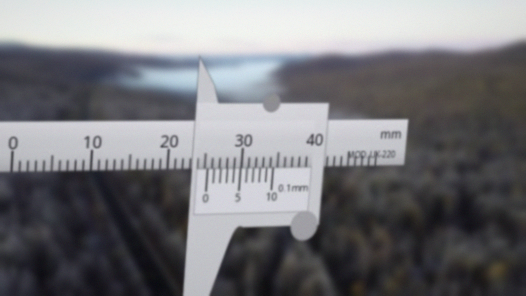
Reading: 25.4 mm
